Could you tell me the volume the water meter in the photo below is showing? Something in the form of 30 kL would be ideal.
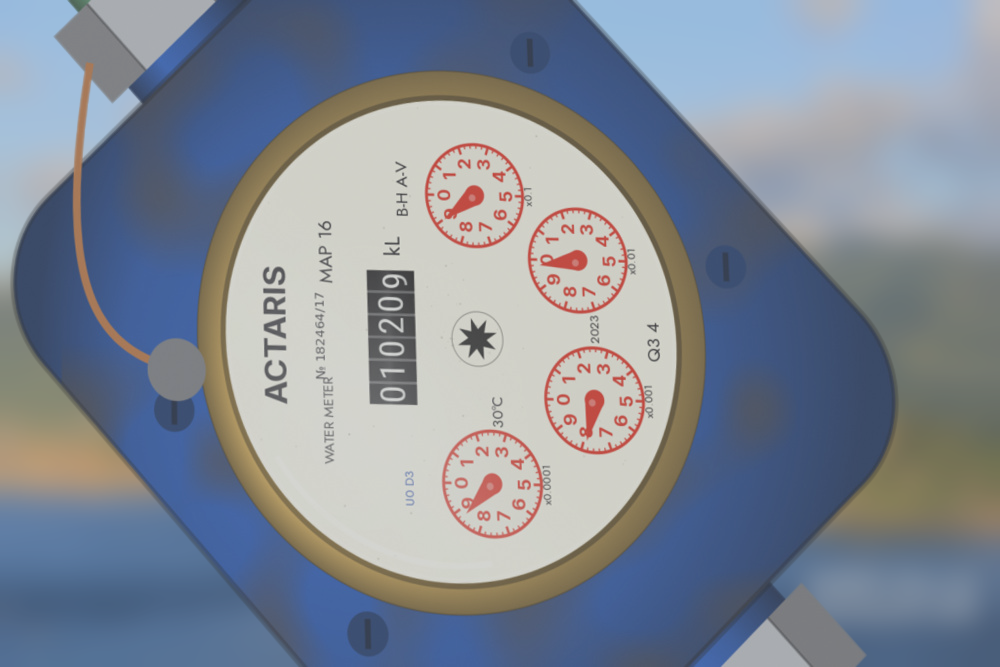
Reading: 10208.8978 kL
